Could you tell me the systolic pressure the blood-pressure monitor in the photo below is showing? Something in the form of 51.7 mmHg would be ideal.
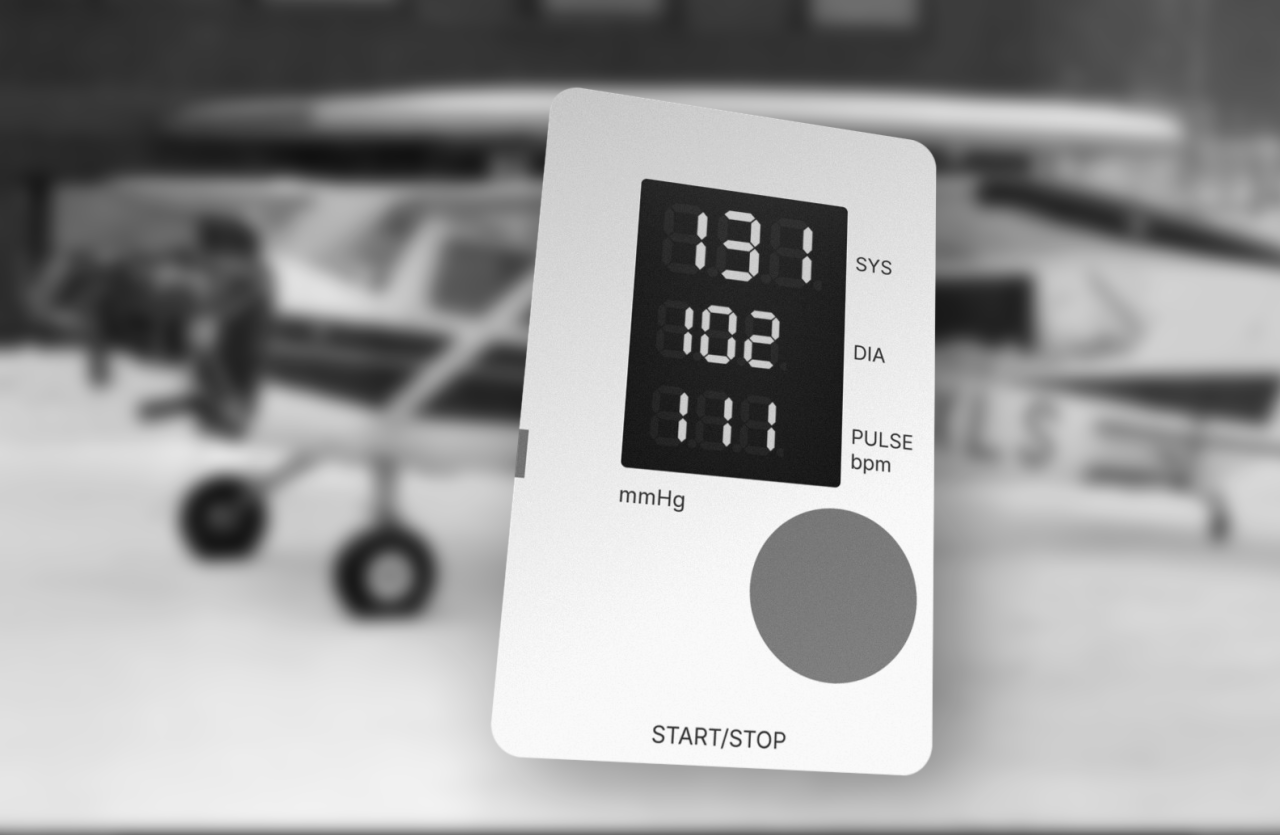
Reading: 131 mmHg
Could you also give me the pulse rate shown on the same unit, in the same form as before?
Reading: 111 bpm
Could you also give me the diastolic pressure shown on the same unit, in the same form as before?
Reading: 102 mmHg
